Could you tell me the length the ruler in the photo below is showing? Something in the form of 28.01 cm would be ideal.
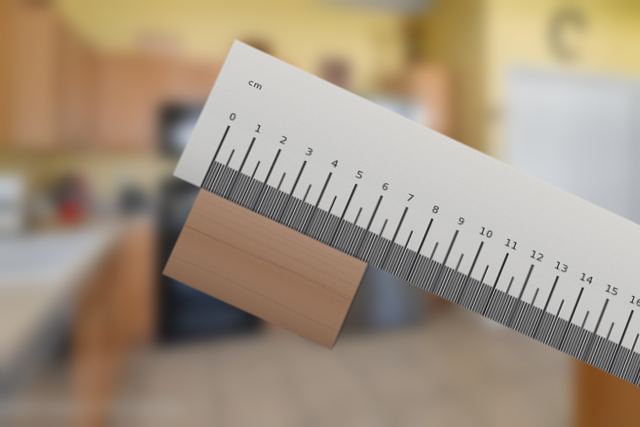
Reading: 6.5 cm
